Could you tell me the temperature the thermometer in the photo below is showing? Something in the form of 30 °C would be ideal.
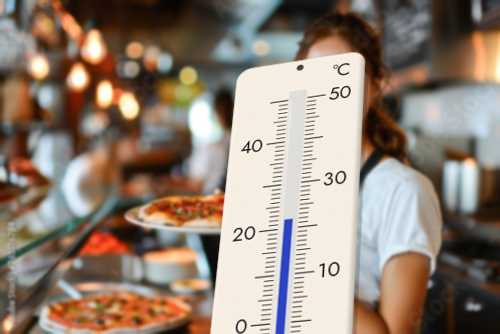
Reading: 22 °C
